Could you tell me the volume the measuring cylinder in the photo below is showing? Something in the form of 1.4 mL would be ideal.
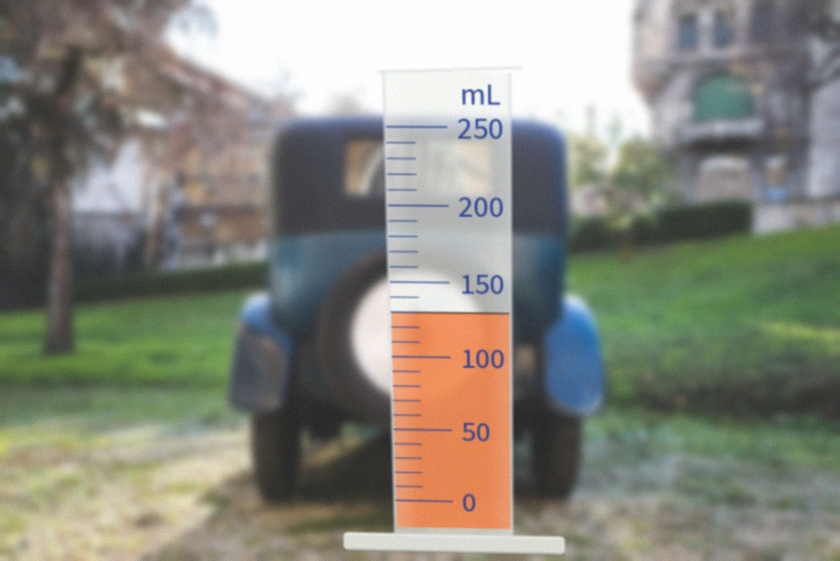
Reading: 130 mL
